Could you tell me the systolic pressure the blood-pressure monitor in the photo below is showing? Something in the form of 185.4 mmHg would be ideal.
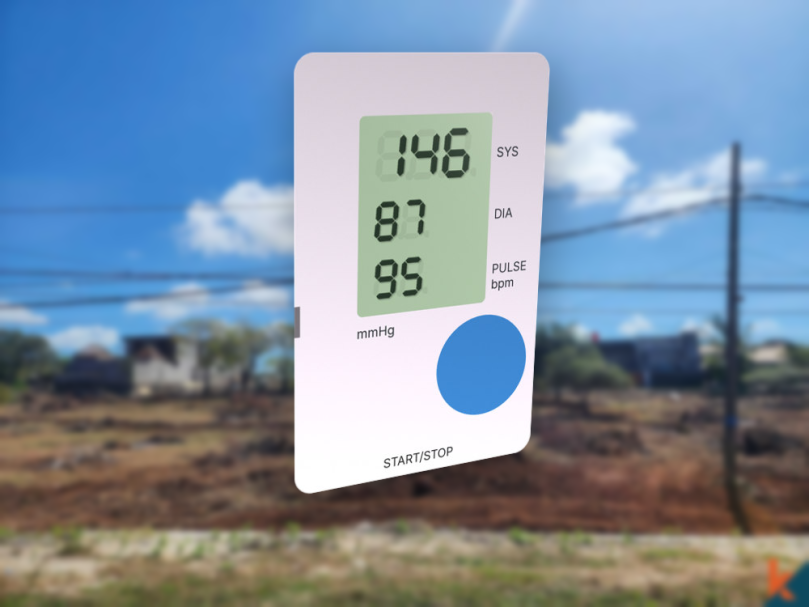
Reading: 146 mmHg
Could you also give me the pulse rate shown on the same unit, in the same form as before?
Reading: 95 bpm
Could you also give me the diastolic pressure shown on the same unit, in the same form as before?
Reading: 87 mmHg
